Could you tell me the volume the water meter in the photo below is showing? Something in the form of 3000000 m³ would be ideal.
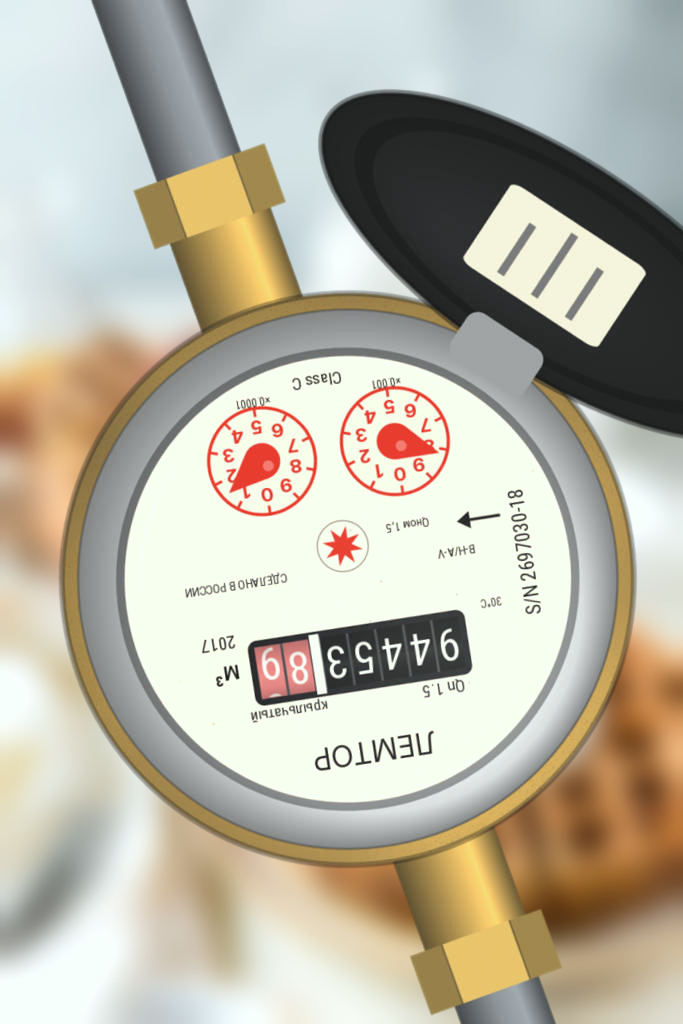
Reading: 94453.8881 m³
